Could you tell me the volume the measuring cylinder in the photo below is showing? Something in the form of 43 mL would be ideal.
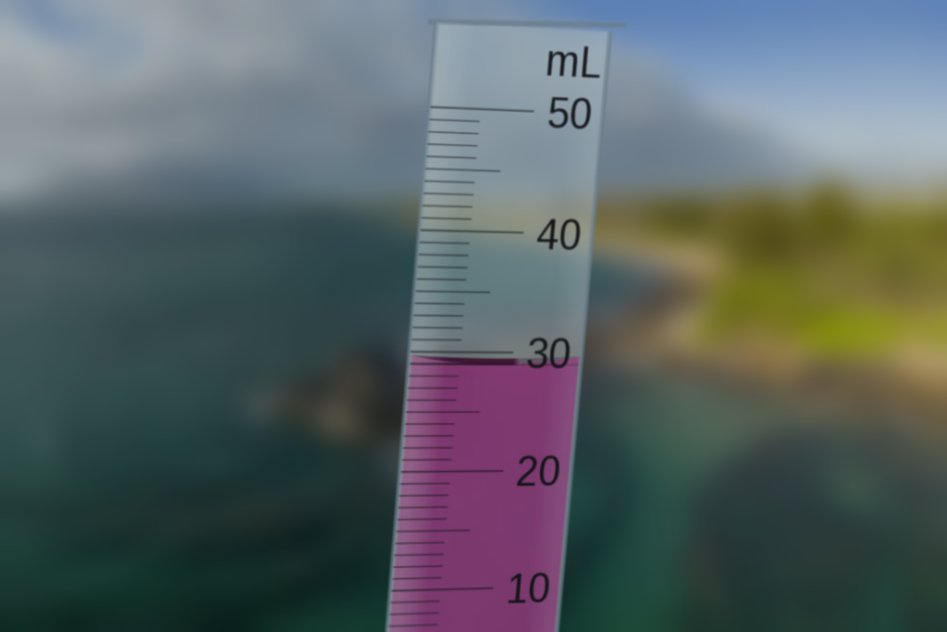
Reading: 29 mL
